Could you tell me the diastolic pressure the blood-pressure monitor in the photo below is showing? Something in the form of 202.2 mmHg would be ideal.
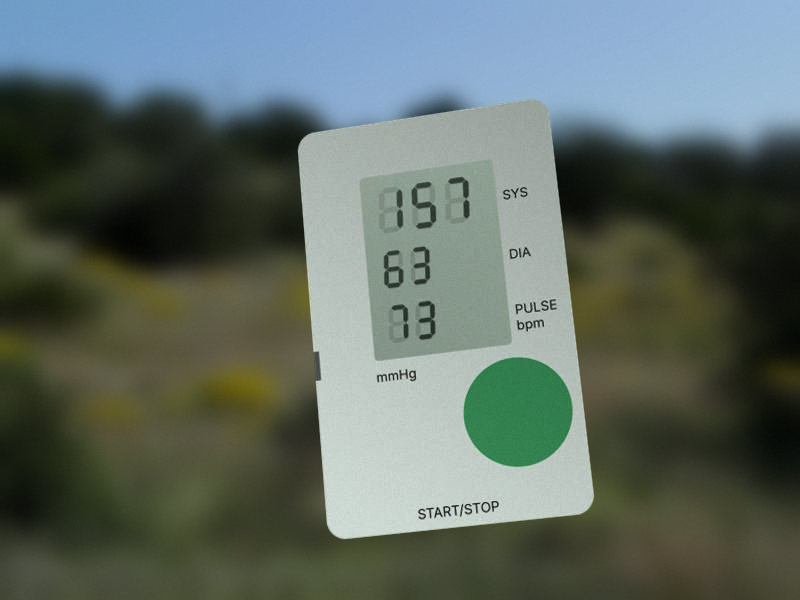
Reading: 63 mmHg
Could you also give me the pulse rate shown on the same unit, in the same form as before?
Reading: 73 bpm
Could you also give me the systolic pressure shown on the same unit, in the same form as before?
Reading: 157 mmHg
